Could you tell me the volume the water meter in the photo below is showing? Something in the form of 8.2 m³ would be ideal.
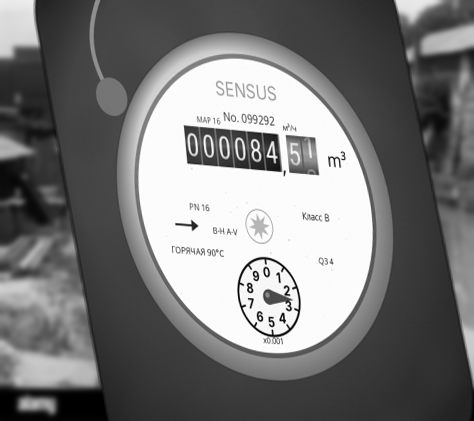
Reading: 84.512 m³
